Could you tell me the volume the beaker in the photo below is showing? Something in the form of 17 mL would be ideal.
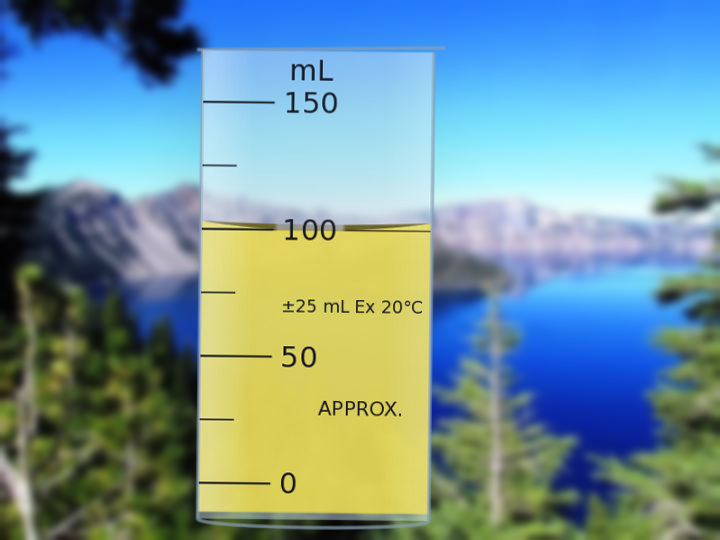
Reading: 100 mL
